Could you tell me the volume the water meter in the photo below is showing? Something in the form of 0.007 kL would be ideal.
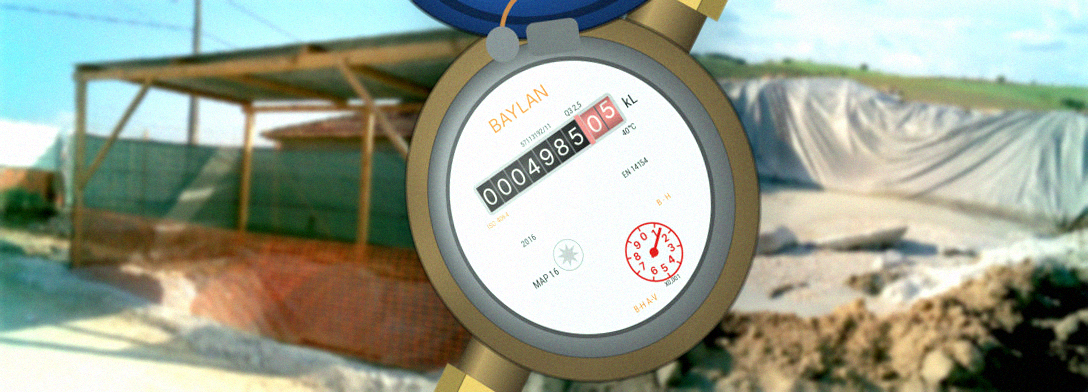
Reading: 4985.051 kL
